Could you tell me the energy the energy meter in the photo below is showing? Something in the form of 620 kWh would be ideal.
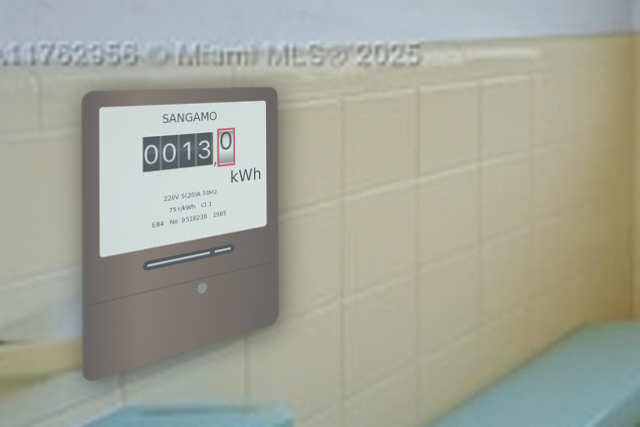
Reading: 13.0 kWh
